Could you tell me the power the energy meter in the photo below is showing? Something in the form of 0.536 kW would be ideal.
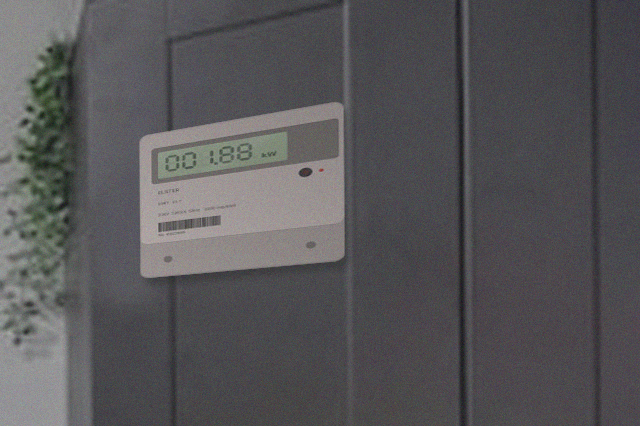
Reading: 1.88 kW
